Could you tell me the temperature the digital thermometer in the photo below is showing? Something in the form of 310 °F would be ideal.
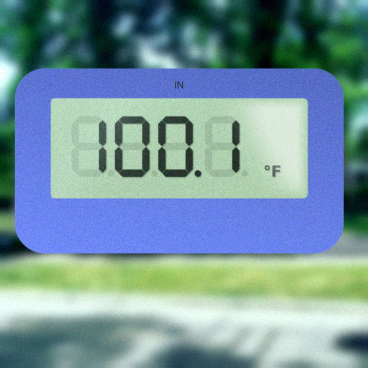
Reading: 100.1 °F
